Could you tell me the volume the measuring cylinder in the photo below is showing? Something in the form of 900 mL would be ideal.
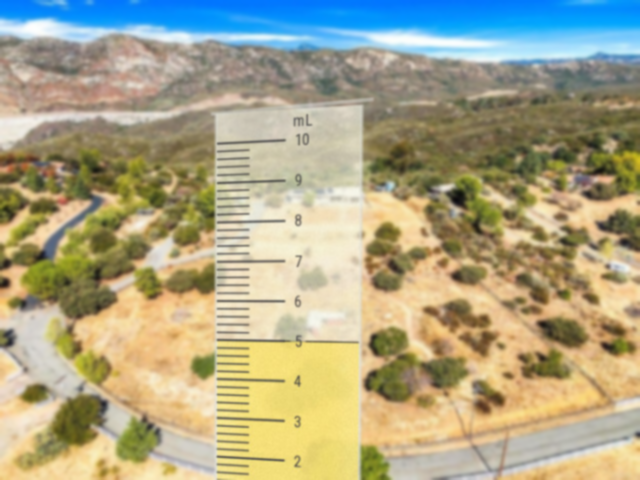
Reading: 5 mL
